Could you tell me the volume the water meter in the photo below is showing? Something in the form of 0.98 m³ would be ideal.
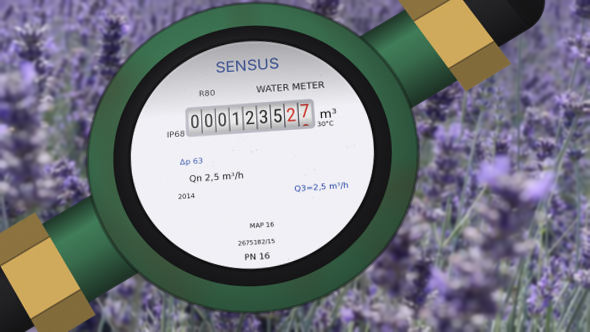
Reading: 1235.27 m³
